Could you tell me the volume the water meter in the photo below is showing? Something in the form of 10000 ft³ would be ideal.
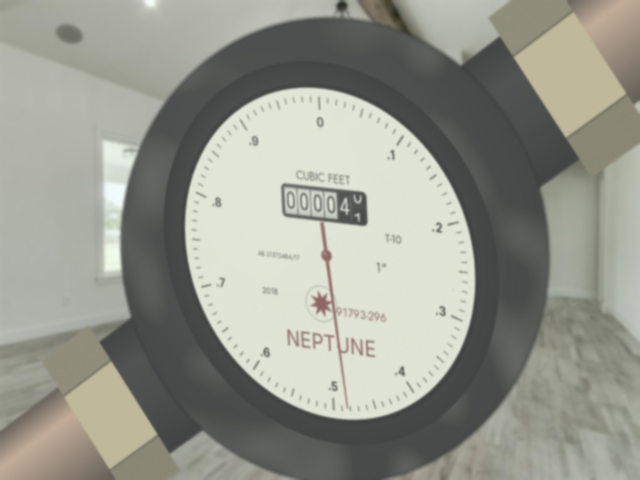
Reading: 40.48 ft³
